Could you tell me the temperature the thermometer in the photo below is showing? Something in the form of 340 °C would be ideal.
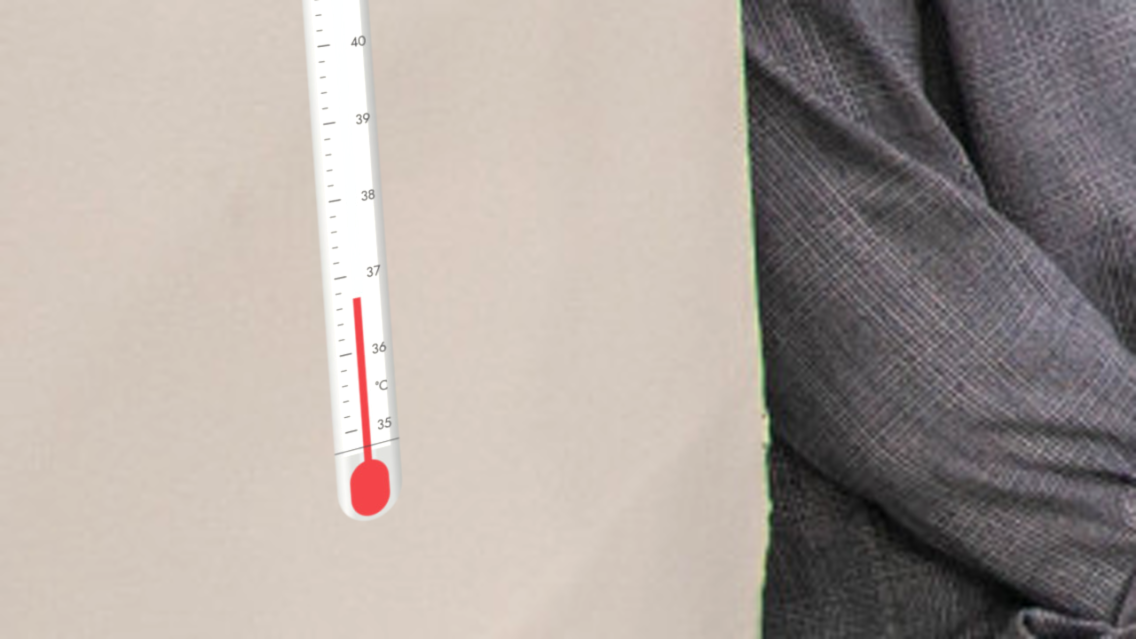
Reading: 36.7 °C
